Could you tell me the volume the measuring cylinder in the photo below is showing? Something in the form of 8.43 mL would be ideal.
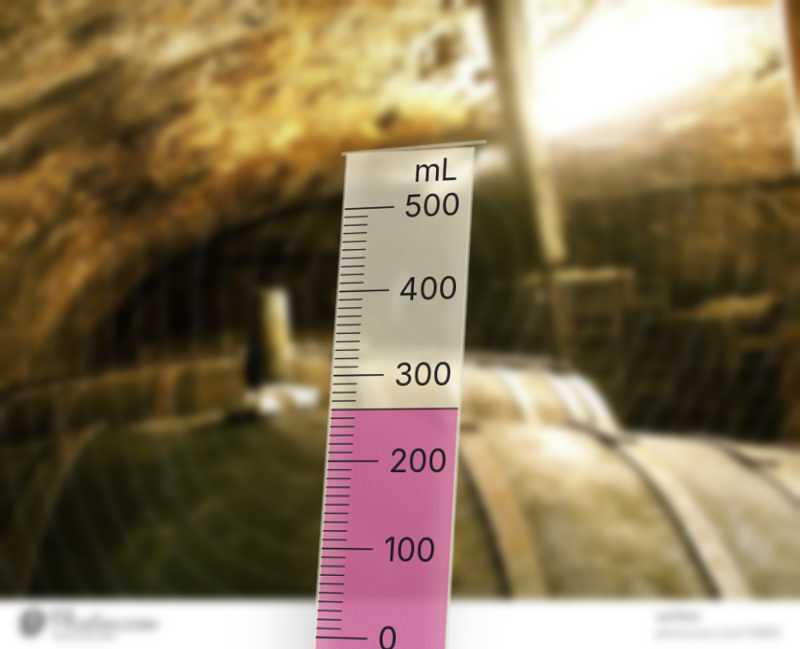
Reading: 260 mL
